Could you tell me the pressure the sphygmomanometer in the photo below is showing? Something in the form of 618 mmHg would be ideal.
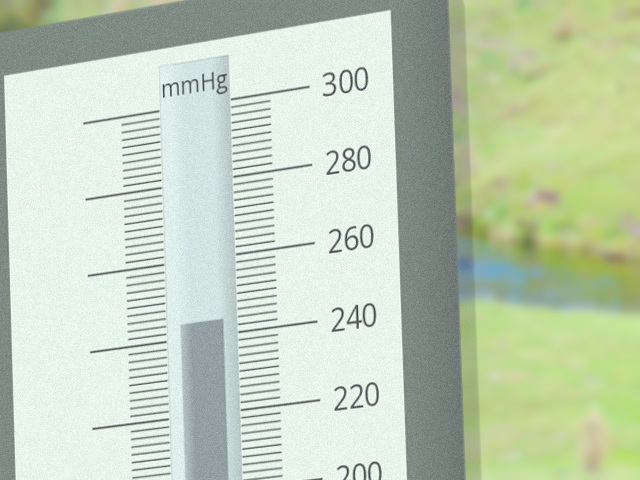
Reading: 244 mmHg
